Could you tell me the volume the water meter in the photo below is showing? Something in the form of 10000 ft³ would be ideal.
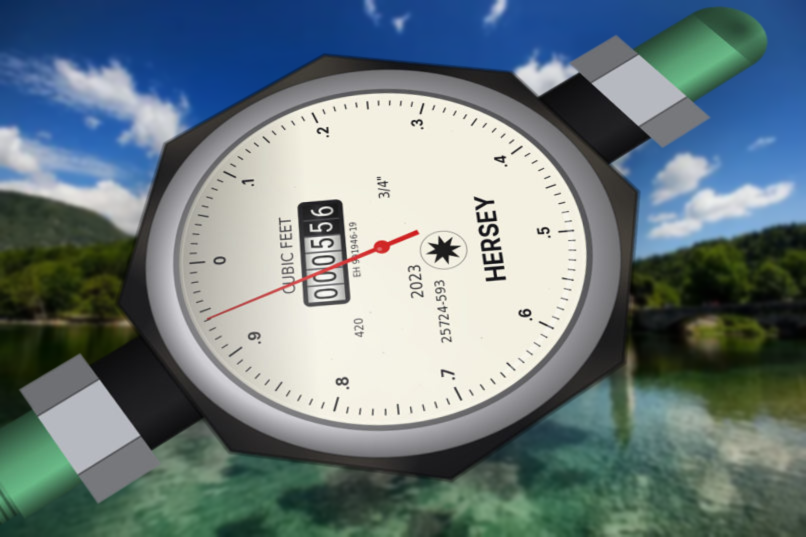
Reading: 555.94 ft³
